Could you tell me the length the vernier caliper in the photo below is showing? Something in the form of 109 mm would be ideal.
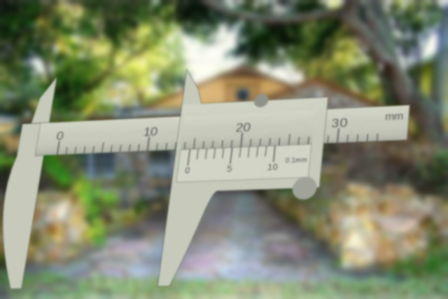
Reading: 14.6 mm
